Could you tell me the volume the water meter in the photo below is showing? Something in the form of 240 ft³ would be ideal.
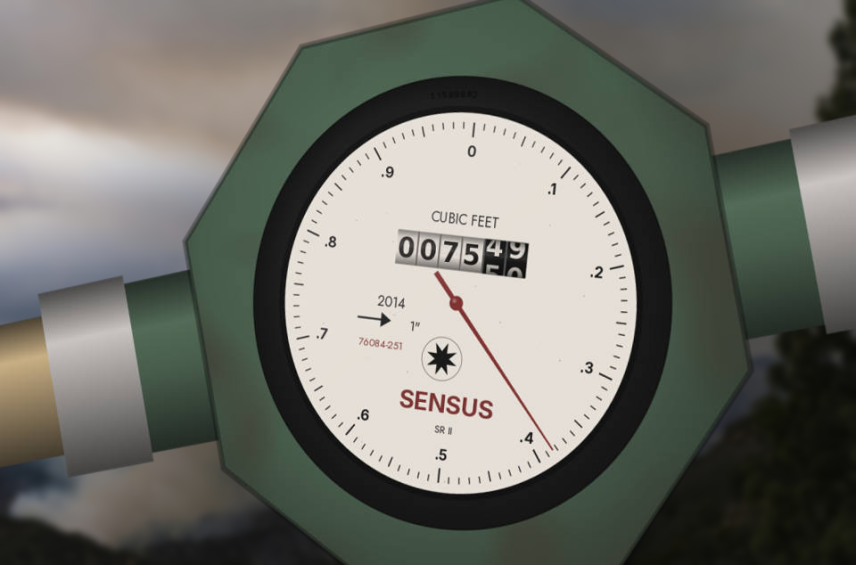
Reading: 7549.38 ft³
